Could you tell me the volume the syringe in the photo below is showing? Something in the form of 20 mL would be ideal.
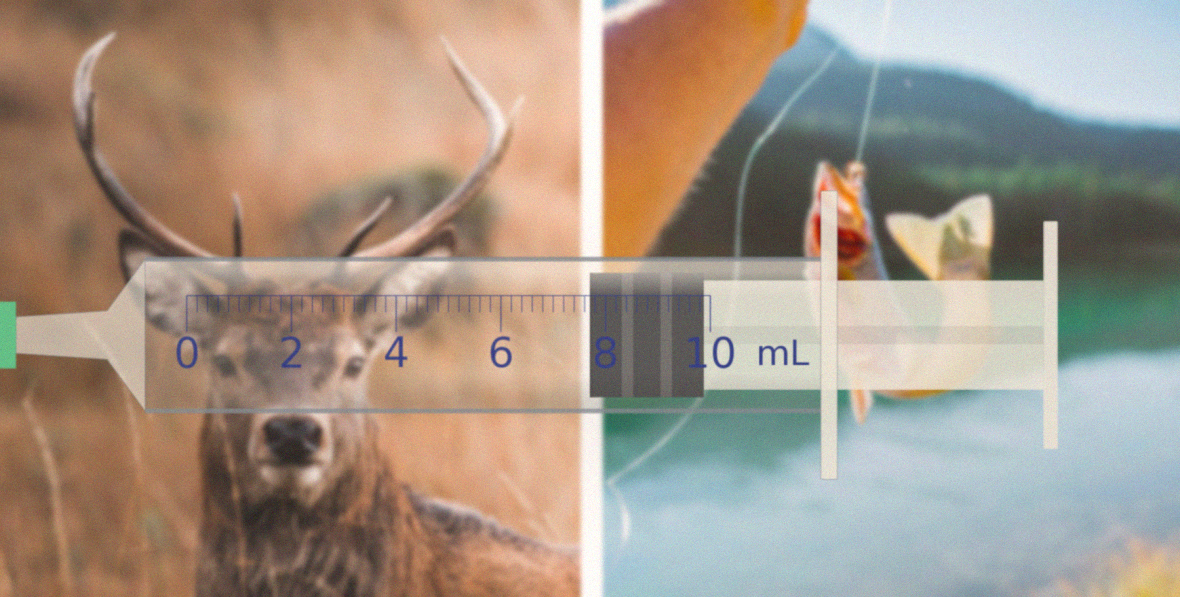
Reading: 7.7 mL
